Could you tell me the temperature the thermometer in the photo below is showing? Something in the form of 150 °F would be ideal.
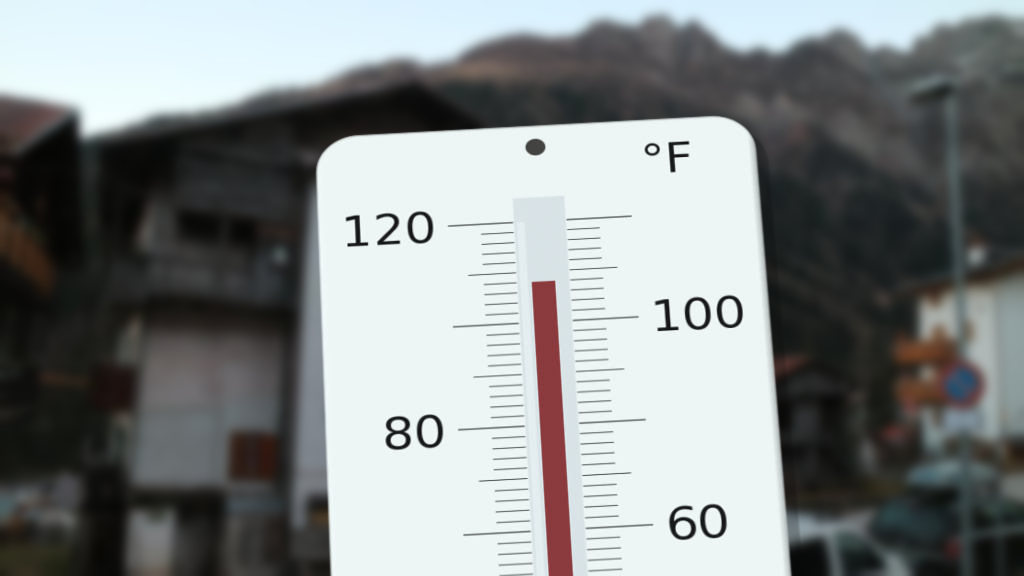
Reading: 108 °F
